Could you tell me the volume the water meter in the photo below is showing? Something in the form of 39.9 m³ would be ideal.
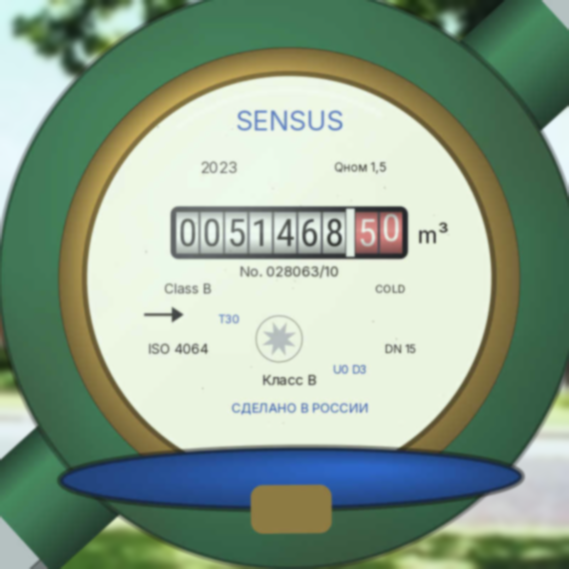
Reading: 51468.50 m³
